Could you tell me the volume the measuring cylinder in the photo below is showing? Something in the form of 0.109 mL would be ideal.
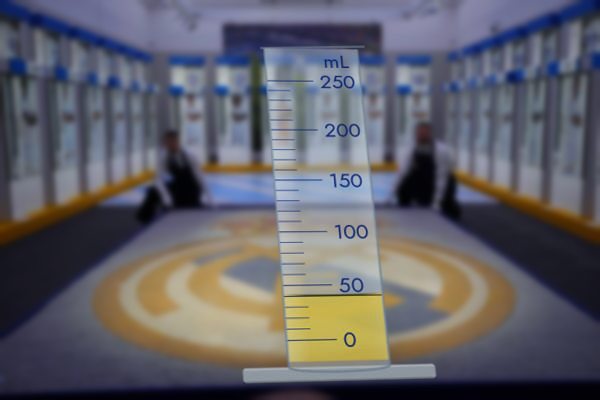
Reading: 40 mL
